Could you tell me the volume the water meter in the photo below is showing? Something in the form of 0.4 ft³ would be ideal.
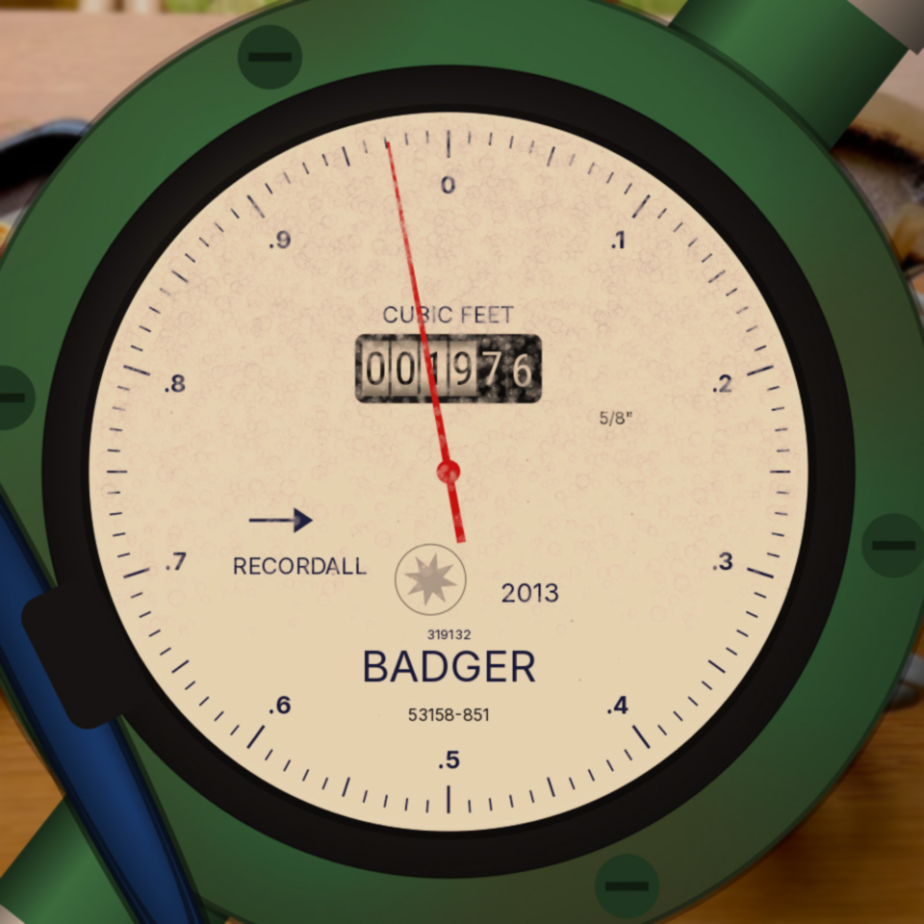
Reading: 1975.97 ft³
